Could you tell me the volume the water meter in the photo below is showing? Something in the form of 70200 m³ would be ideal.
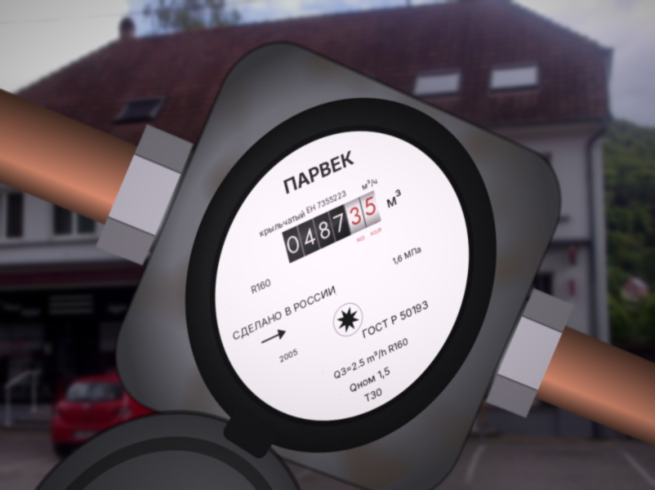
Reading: 487.35 m³
